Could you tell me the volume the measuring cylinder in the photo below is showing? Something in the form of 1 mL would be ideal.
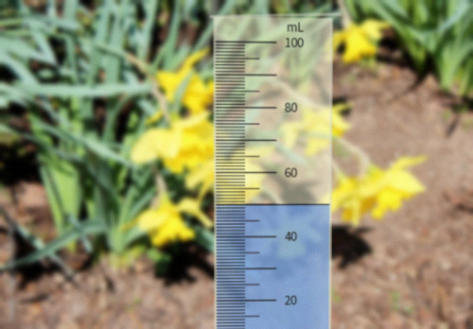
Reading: 50 mL
